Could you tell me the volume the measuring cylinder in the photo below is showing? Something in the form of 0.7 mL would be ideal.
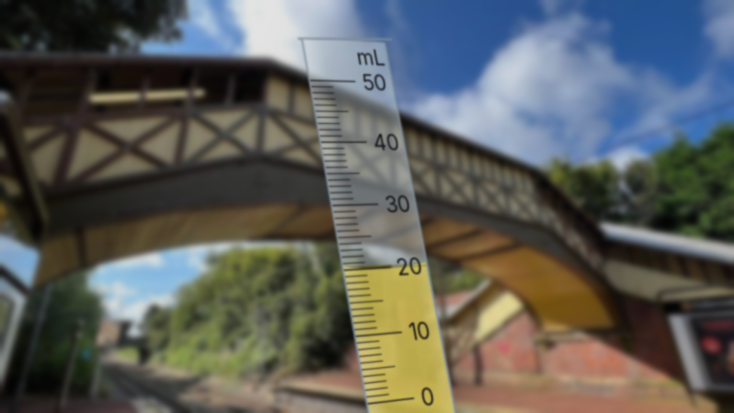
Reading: 20 mL
